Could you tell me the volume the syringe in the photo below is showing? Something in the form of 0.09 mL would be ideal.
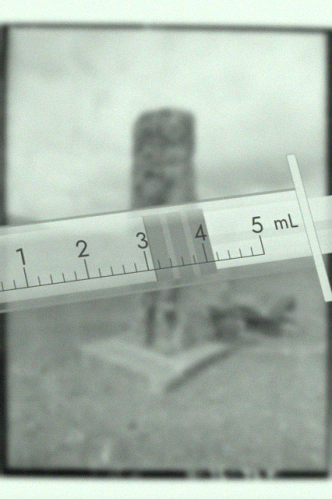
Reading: 3.1 mL
